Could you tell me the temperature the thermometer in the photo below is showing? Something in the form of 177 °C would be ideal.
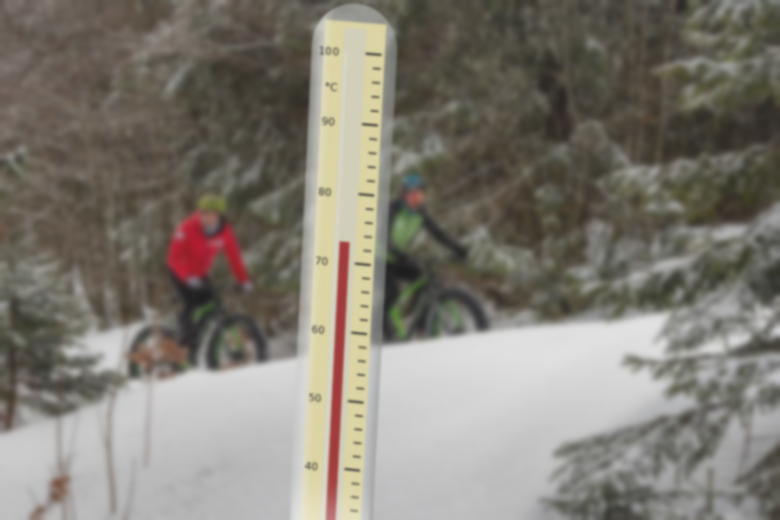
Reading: 73 °C
